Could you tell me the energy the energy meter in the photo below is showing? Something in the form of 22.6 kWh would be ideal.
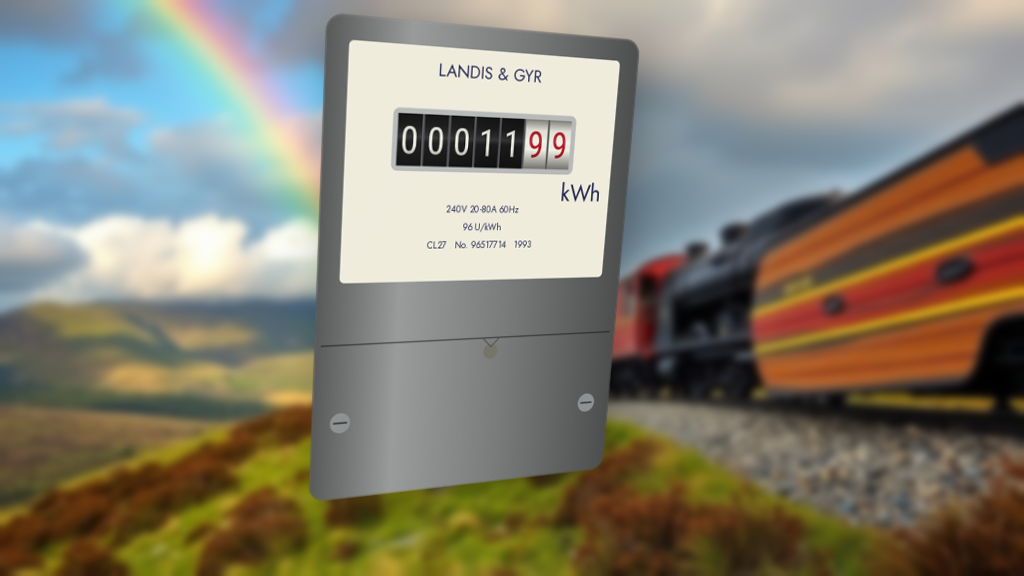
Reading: 11.99 kWh
